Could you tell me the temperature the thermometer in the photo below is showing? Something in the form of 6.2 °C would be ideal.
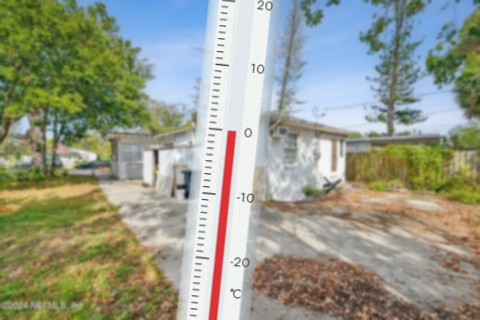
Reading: 0 °C
